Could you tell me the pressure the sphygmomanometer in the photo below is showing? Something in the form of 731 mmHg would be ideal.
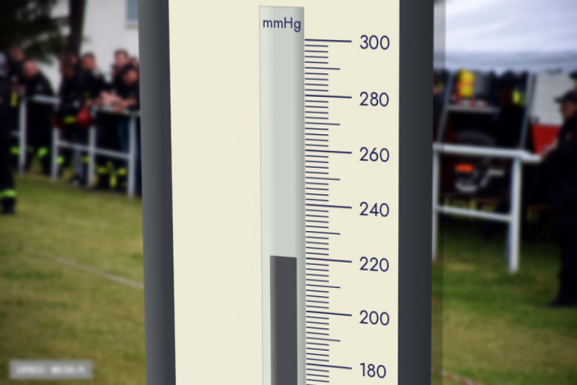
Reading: 220 mmHg
